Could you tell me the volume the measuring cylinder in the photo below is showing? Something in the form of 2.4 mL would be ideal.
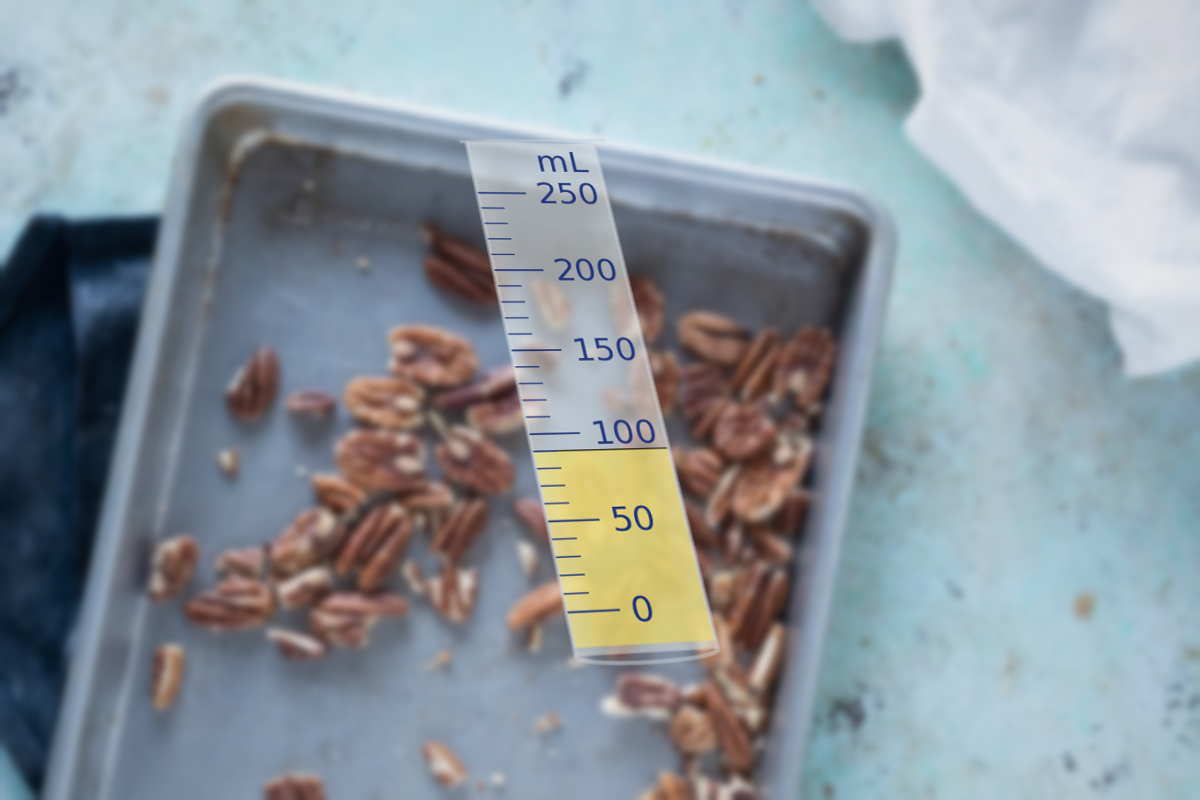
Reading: 90 mL
